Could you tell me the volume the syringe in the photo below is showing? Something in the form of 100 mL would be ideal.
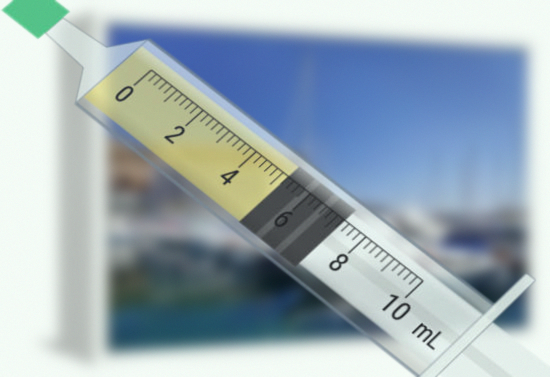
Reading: 5.2 mL
